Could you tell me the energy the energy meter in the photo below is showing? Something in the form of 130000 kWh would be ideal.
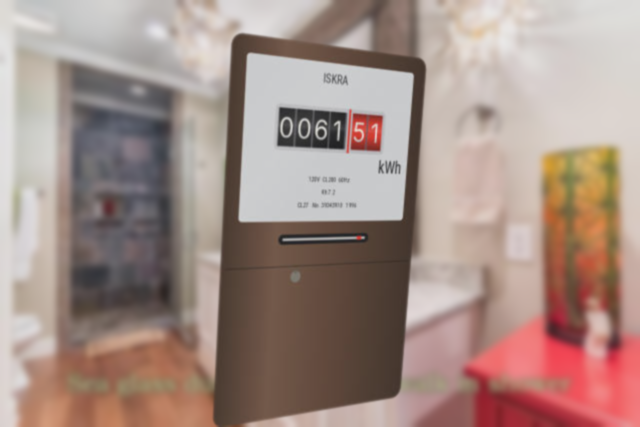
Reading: 61.51 kWh
